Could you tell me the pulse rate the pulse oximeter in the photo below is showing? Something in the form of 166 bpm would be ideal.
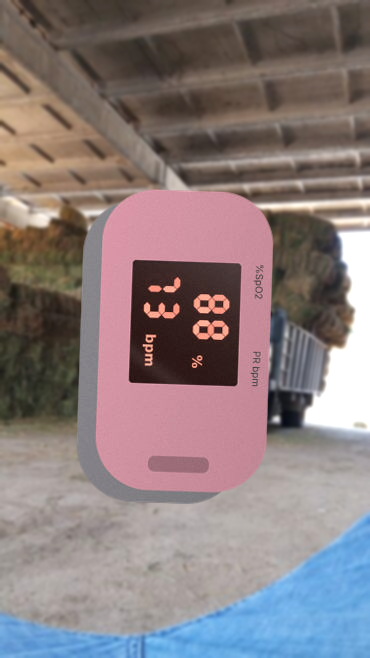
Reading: 73 bpm
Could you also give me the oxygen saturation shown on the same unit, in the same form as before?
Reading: 88 %
